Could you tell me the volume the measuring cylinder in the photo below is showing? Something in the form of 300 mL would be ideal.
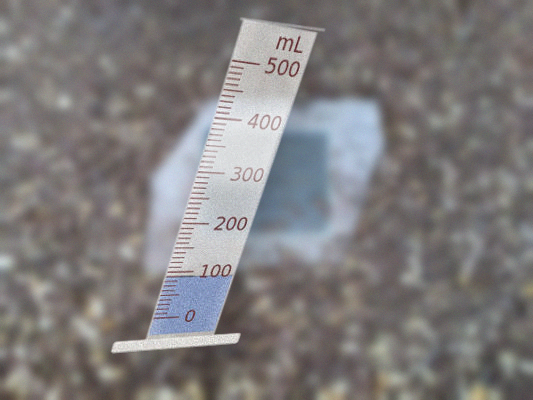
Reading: 90 mL
